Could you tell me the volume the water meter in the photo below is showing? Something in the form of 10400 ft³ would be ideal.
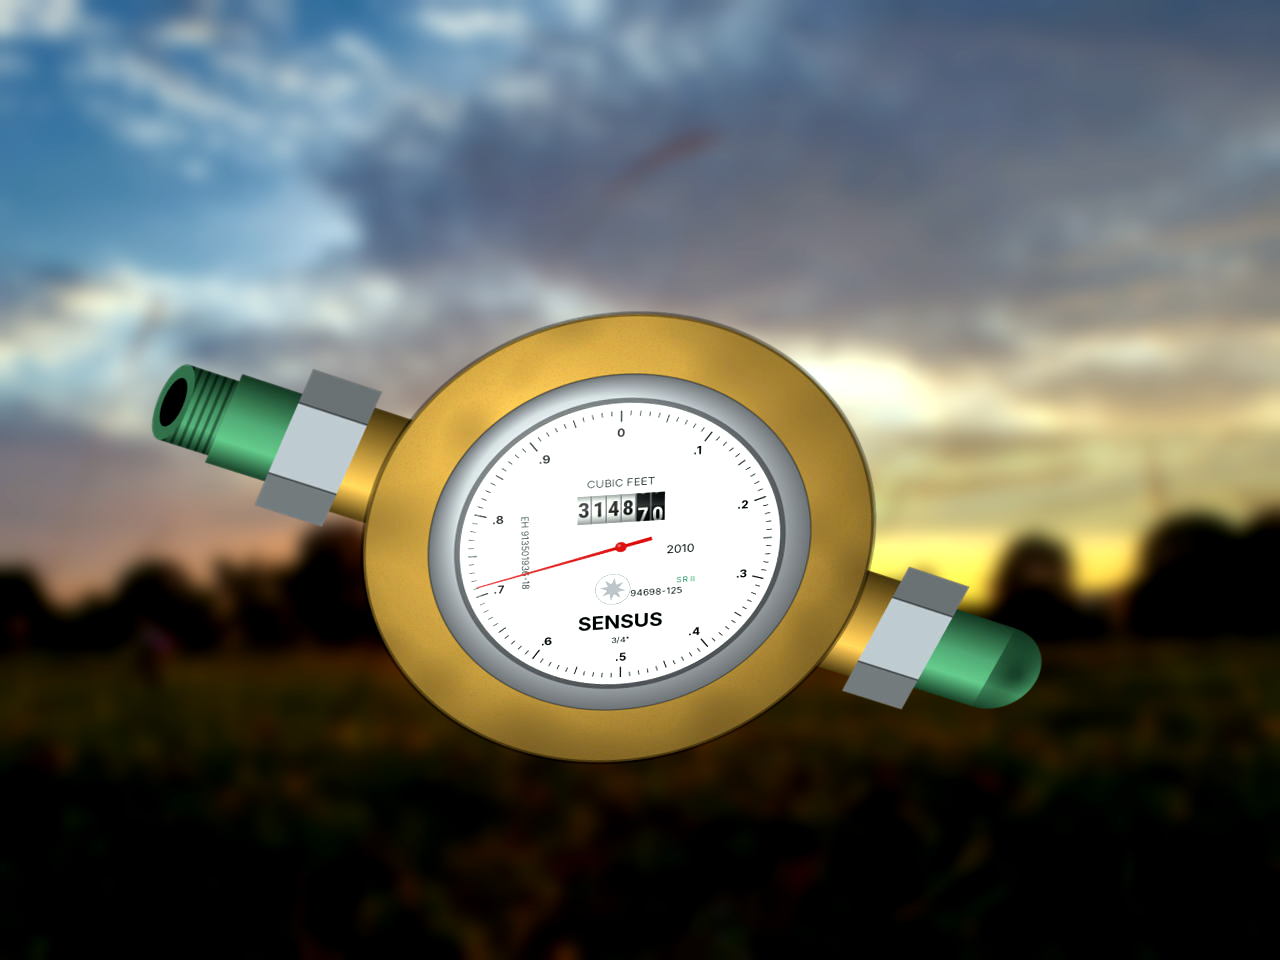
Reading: 314869.71 ft³
